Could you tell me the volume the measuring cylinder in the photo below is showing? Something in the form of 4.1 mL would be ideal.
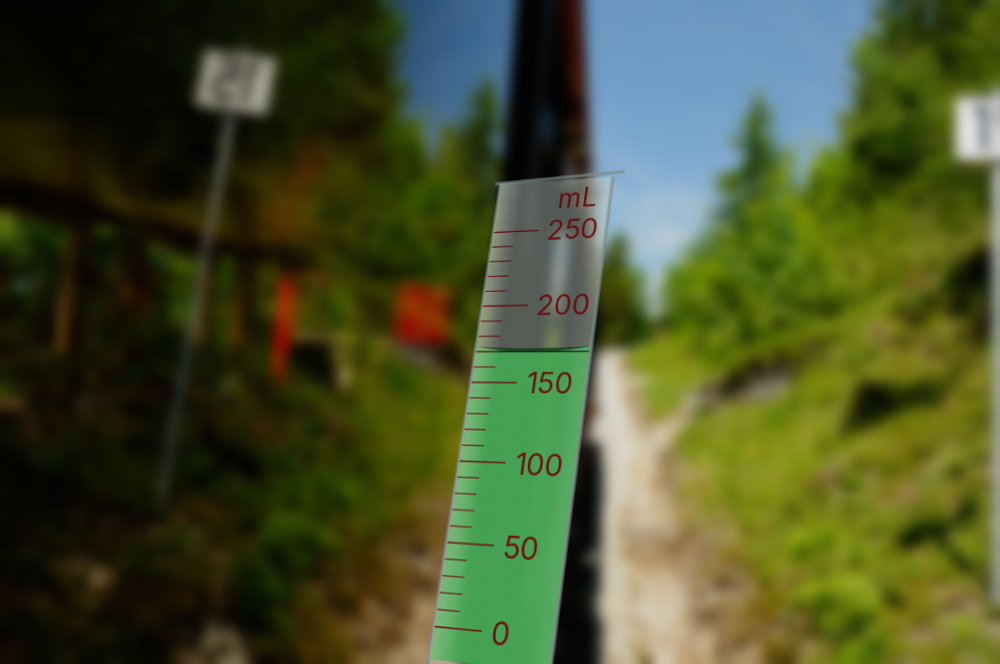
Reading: 170 mL
